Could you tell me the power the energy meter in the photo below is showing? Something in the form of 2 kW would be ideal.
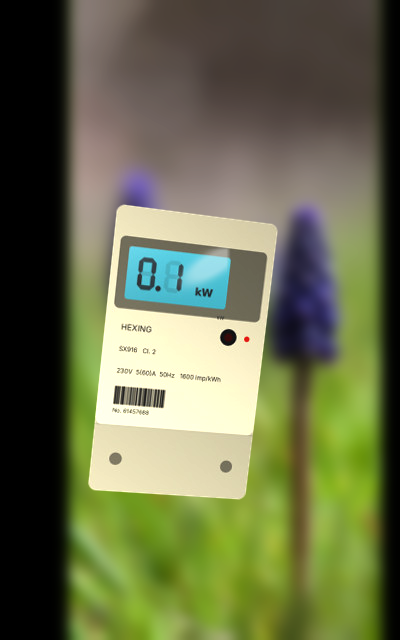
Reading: 0.1 kW
